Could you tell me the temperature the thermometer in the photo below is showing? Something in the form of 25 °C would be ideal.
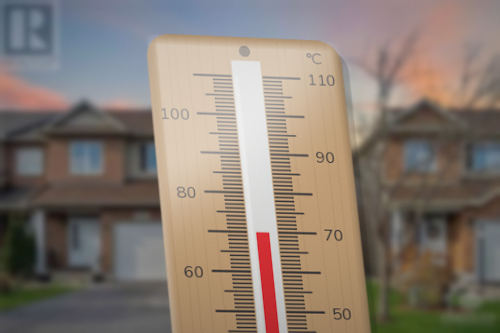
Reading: 70 °C
